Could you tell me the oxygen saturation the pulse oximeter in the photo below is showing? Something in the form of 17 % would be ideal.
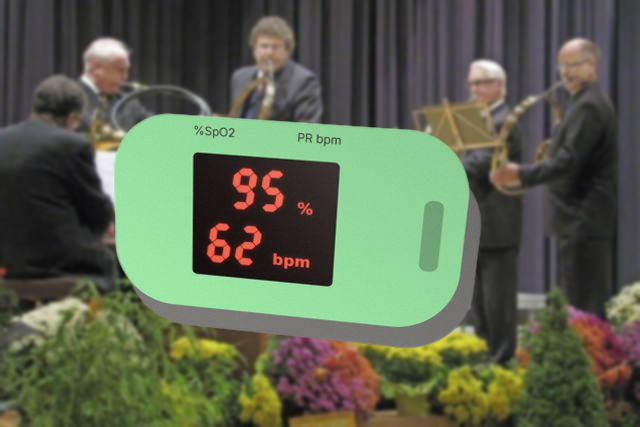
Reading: 95 %
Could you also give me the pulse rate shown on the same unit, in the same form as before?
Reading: 62 bpm
